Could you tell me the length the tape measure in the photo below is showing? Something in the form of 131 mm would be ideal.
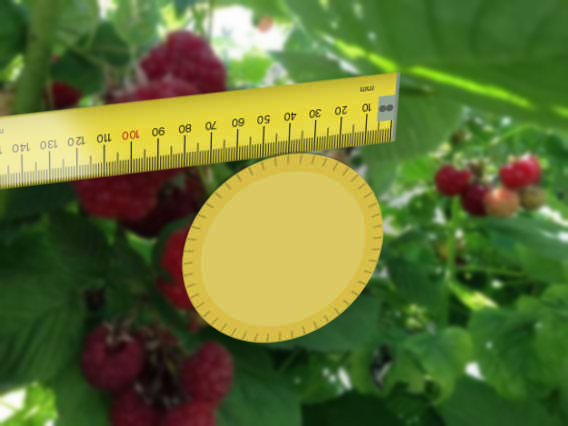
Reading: 80 mm
